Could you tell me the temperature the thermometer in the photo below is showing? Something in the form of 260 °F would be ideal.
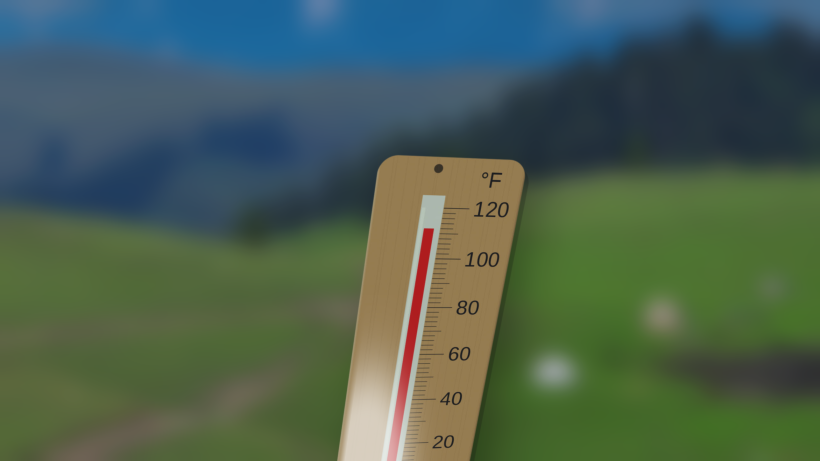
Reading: 112 °F
